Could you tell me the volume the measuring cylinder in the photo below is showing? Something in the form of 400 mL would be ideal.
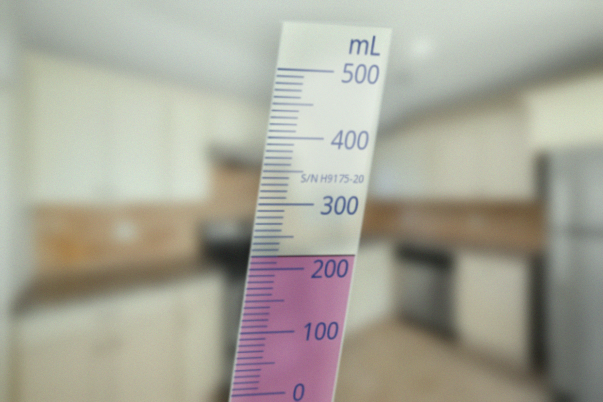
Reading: 220 mL
